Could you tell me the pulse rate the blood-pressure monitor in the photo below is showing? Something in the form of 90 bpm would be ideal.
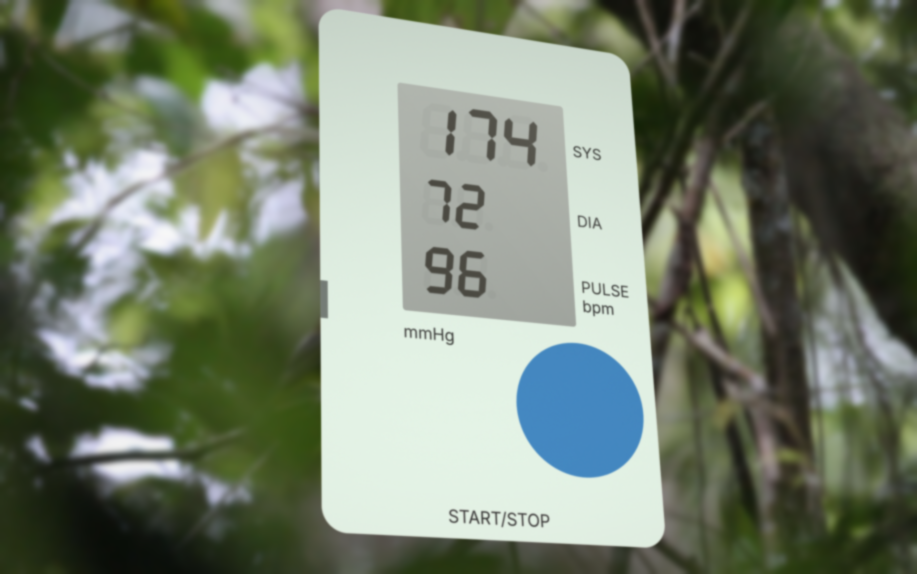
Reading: 96 bpm
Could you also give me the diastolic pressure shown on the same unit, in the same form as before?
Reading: 72 mmHg
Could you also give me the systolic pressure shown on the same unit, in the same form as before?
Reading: 174 mmHg
